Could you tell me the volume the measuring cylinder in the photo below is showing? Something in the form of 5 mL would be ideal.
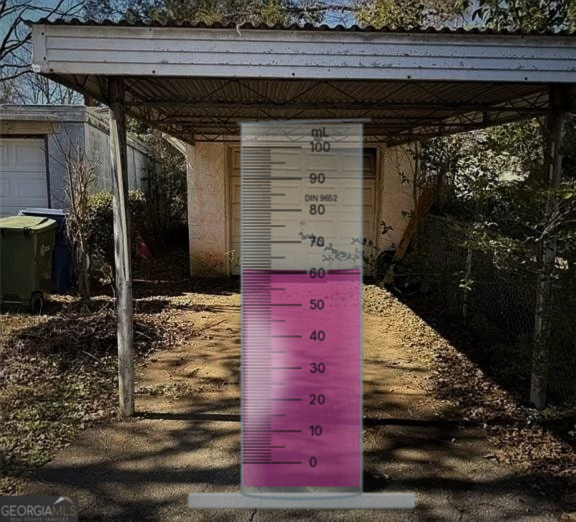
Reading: 60 mL
